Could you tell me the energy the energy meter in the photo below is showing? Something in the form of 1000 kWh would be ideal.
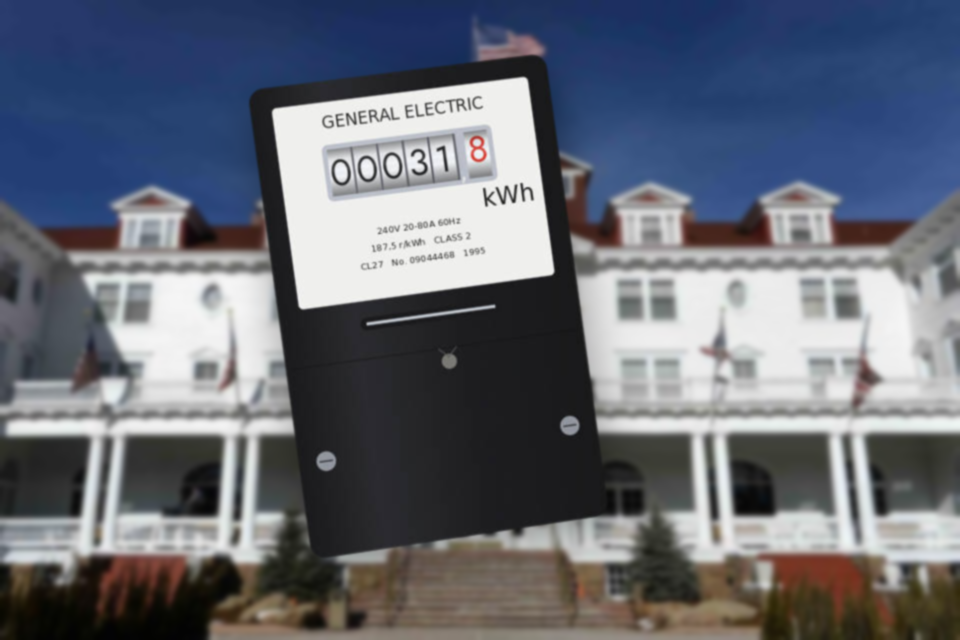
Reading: 31.8 kWh
